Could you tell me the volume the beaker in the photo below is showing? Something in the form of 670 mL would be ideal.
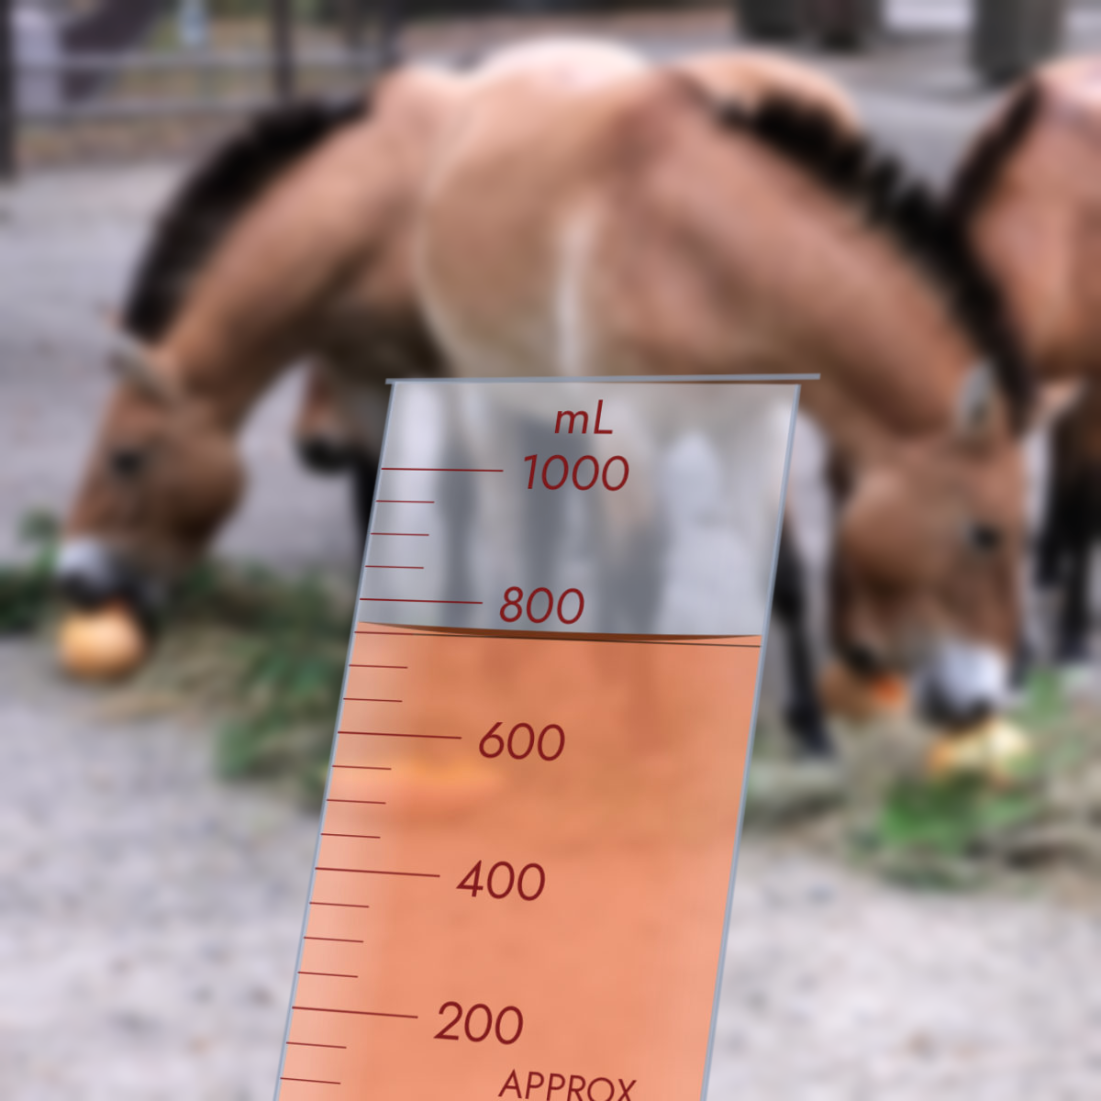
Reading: 750 mL
